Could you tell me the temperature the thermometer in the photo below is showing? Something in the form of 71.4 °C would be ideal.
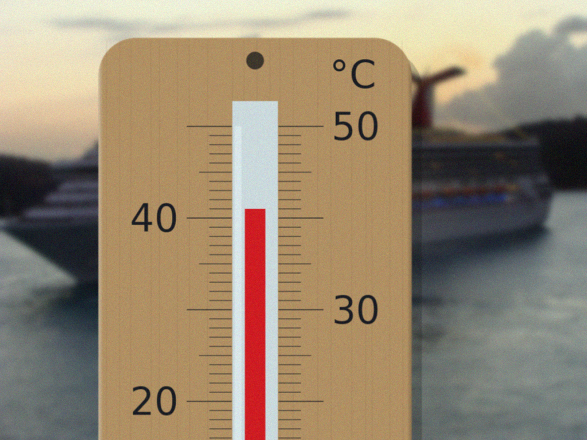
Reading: 41 °C
